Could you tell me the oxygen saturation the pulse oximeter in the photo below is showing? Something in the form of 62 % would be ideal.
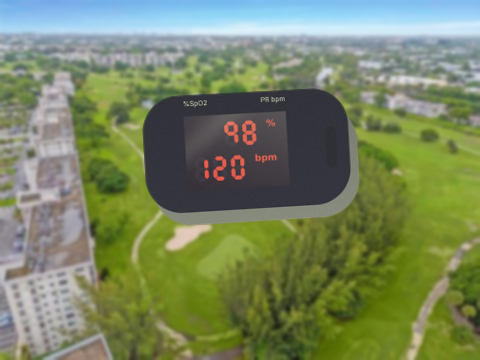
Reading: 98 %
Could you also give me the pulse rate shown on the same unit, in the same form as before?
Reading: 120 bpm
